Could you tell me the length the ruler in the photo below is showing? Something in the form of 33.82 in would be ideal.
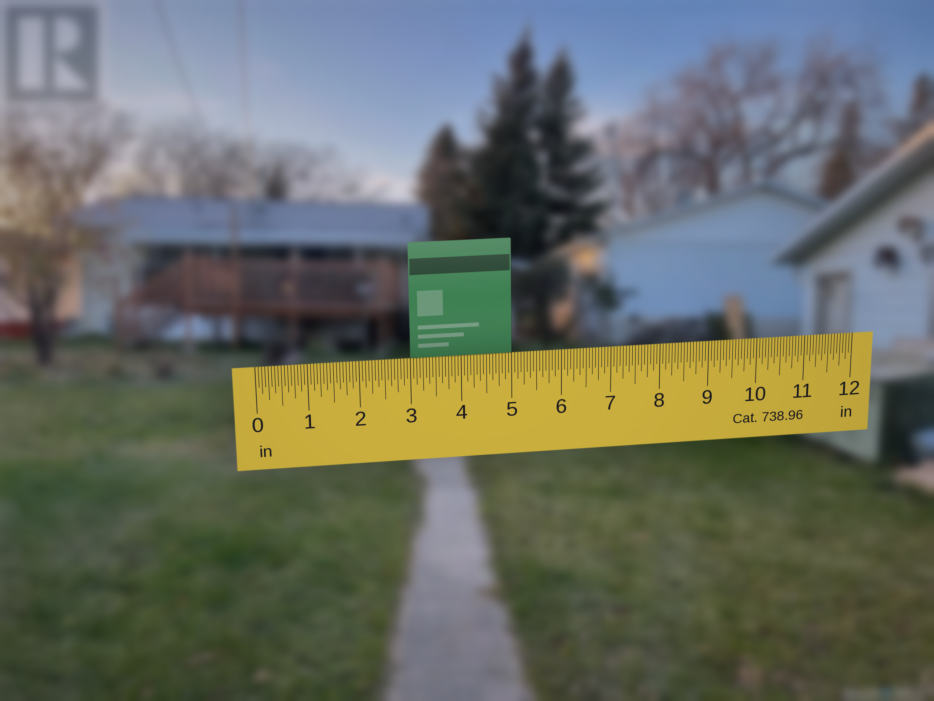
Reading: 2 in
